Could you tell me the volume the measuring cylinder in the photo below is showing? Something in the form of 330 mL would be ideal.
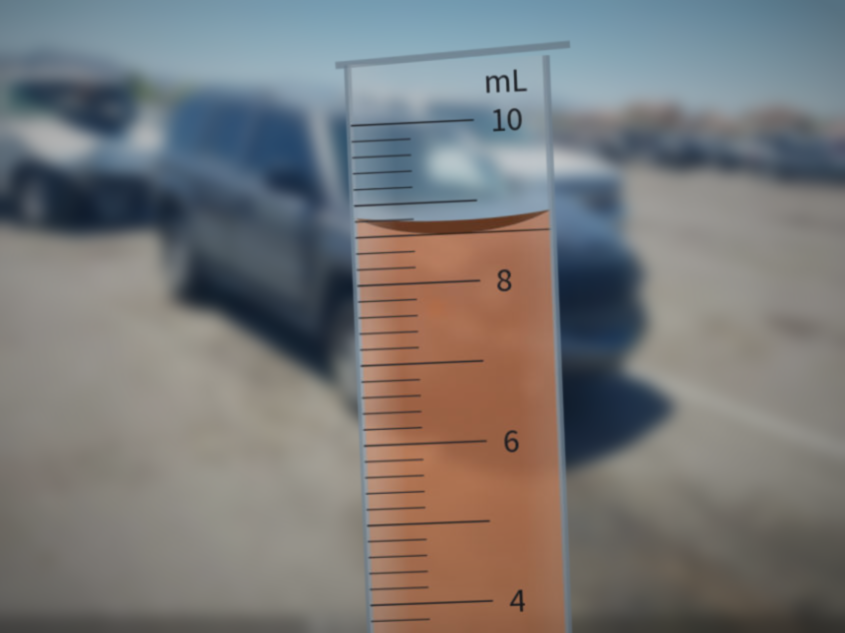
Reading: 8.6 mL
